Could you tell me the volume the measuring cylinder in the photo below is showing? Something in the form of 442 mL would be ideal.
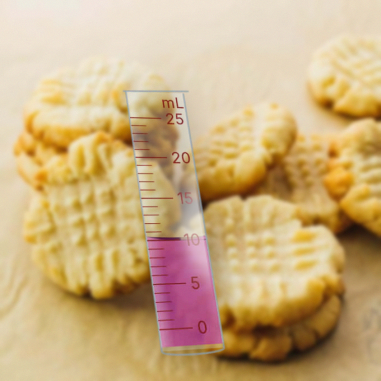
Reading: 10 mL
